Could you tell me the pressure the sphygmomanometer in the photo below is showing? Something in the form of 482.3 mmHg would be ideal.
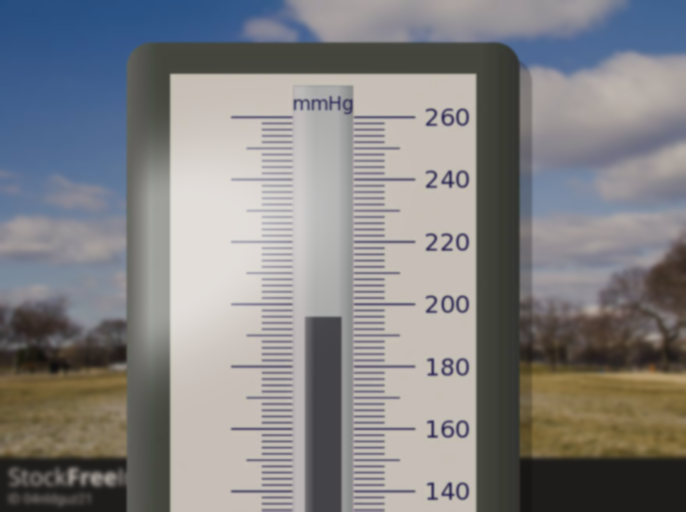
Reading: 196 mmHg
